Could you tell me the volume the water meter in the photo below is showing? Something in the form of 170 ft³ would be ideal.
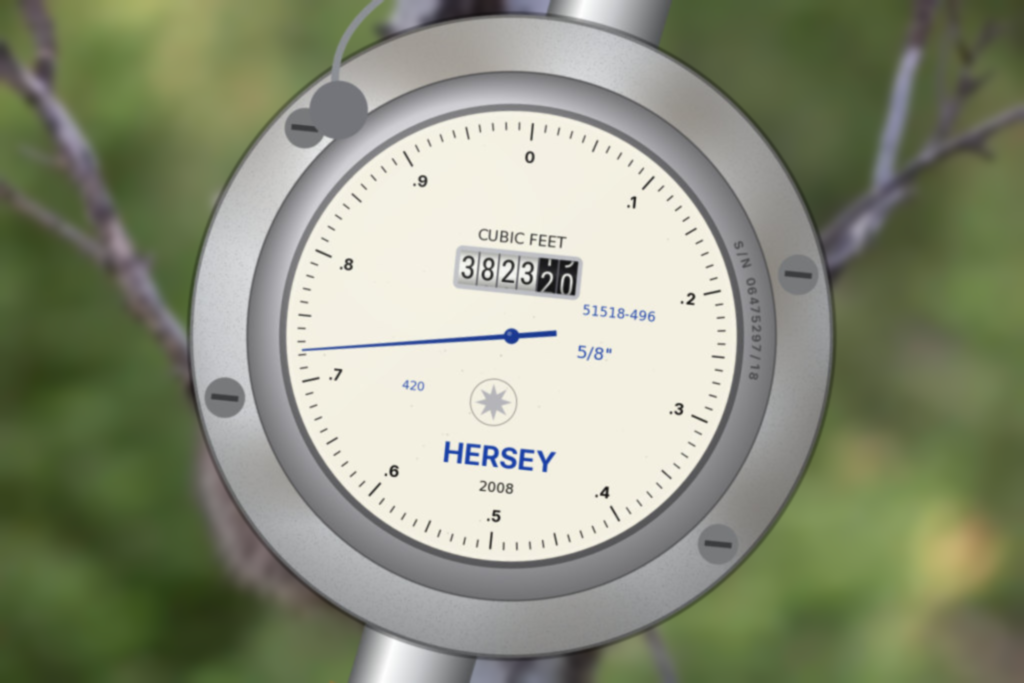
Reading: 382319.72 ft³
